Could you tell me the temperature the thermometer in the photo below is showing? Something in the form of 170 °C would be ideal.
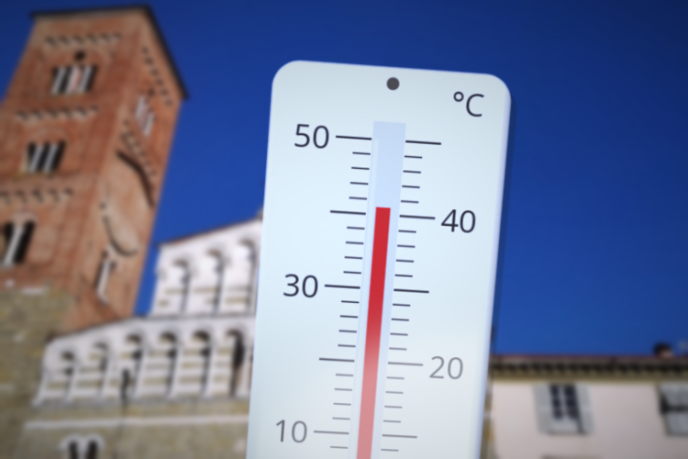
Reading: 41 °C
